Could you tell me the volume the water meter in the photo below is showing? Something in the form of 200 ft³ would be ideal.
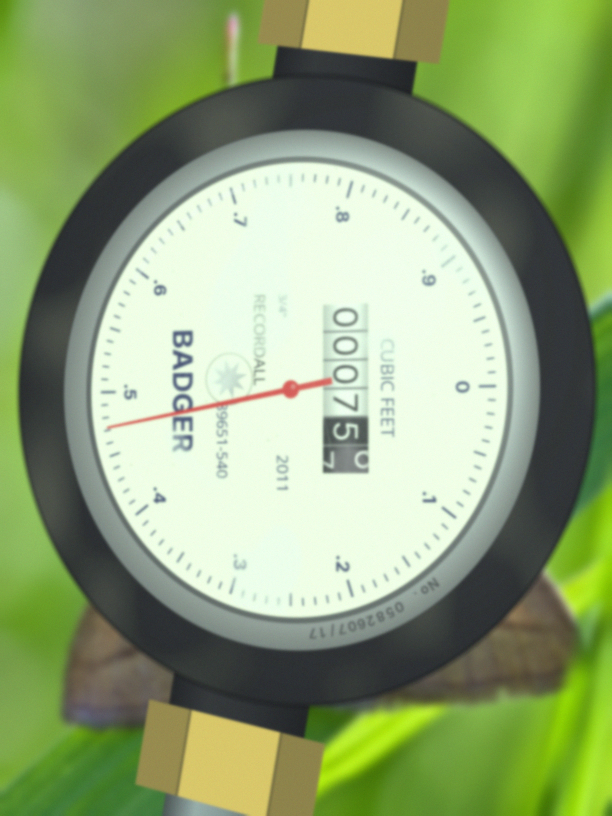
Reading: 756.47 ft³
